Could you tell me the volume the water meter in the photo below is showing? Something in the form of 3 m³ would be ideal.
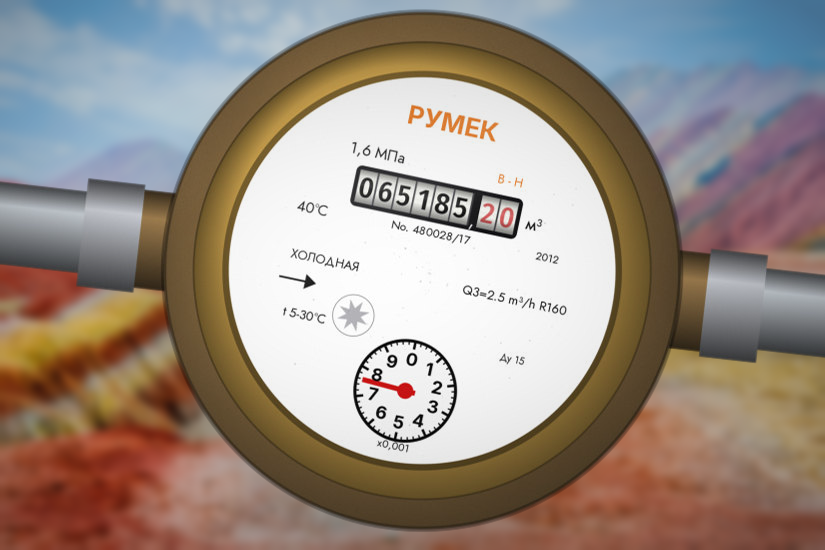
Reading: 65185.207 m³
